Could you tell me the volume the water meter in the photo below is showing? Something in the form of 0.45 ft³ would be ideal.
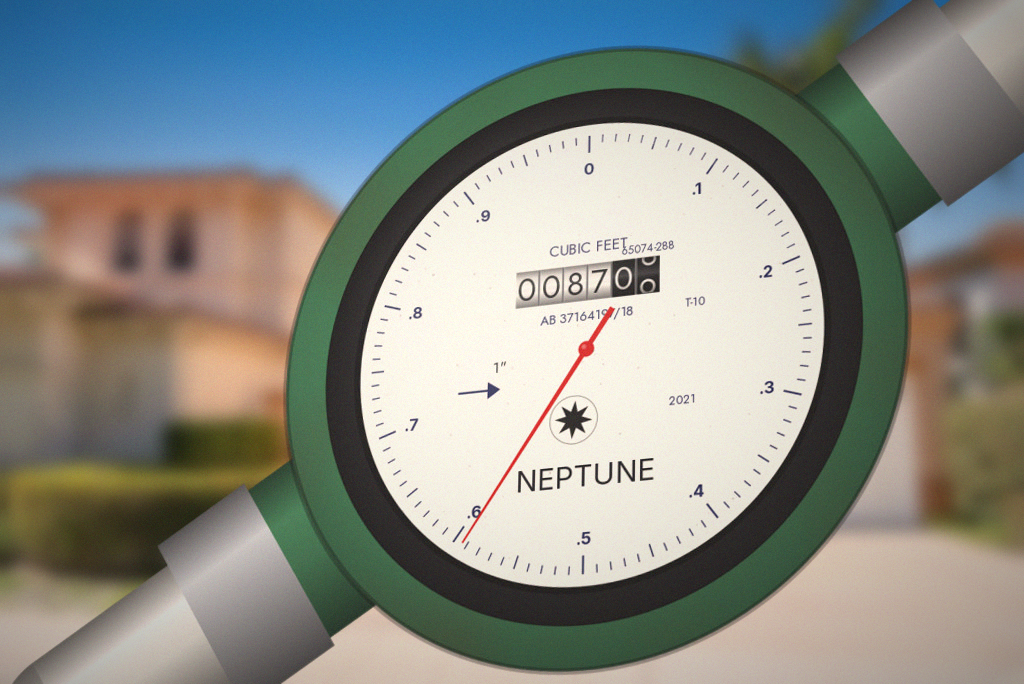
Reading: 8708.59 ft³
